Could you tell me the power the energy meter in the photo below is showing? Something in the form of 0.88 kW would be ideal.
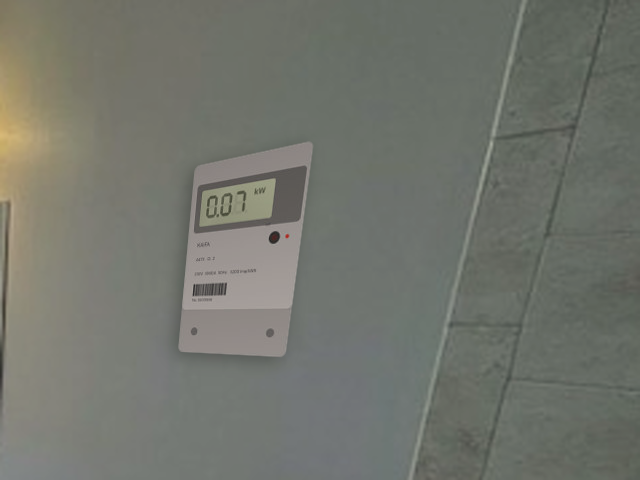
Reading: 0.07 kW
